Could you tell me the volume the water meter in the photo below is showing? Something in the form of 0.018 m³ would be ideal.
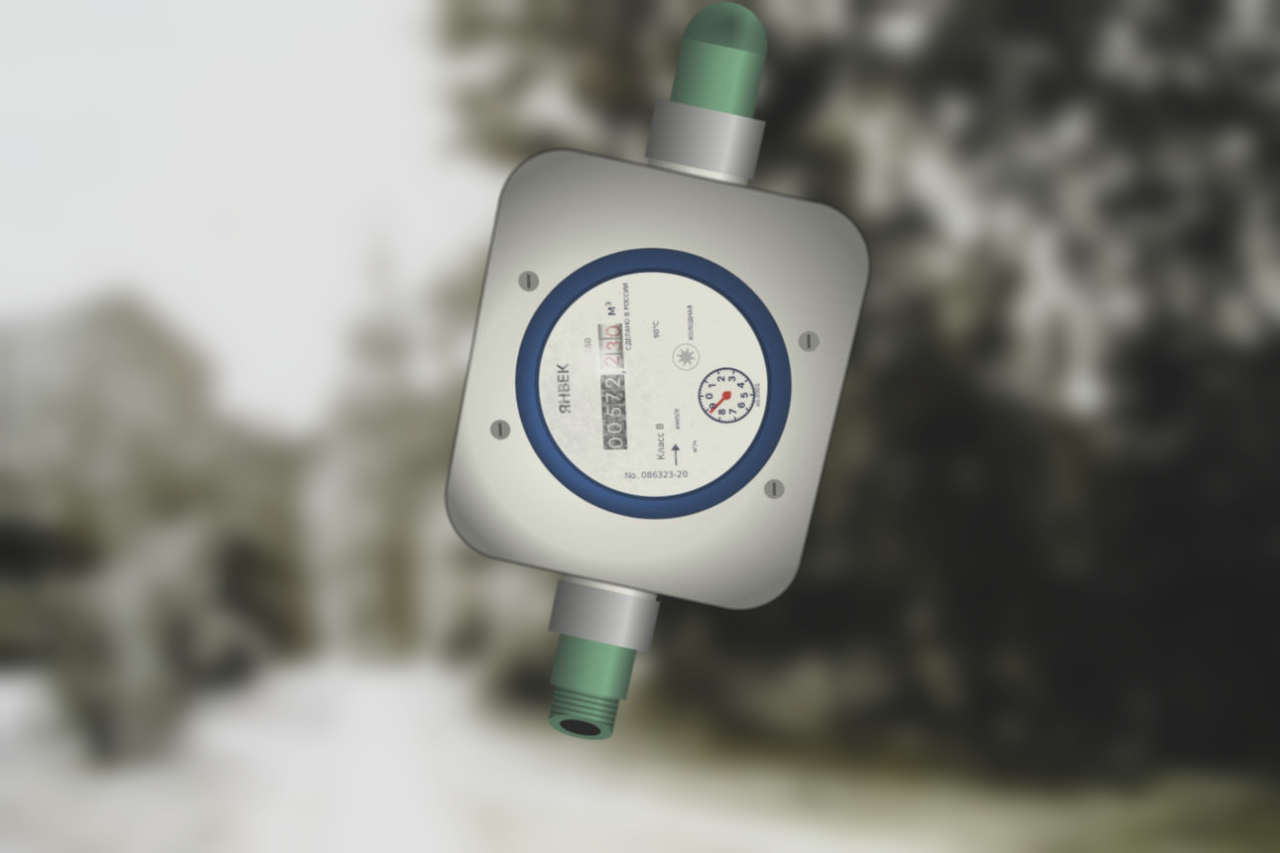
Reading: 572.2298 m³
